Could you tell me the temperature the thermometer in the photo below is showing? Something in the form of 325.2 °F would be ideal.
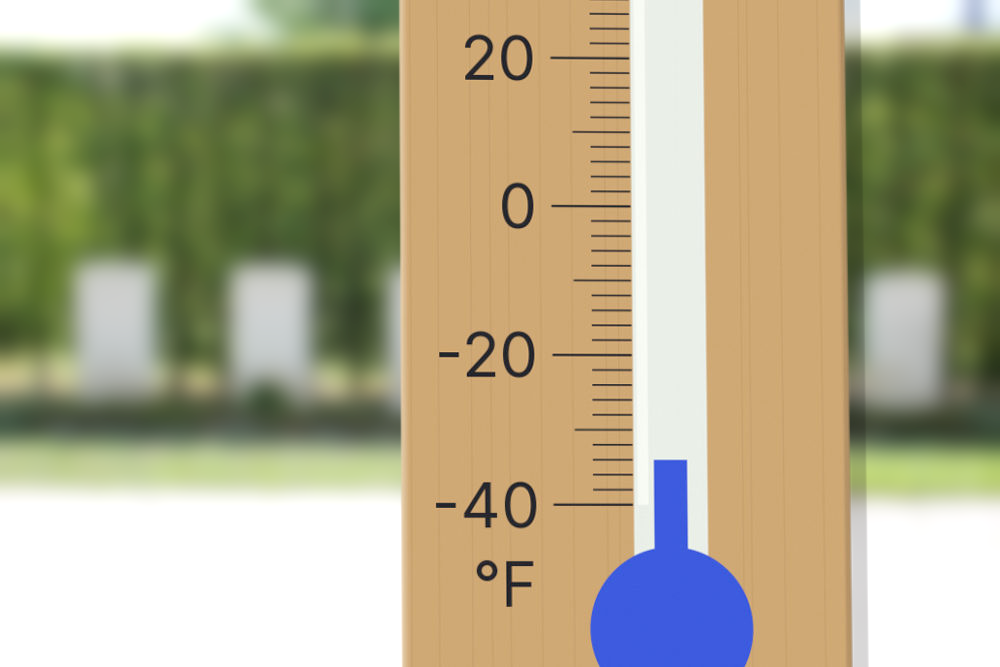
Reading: -34 °F
